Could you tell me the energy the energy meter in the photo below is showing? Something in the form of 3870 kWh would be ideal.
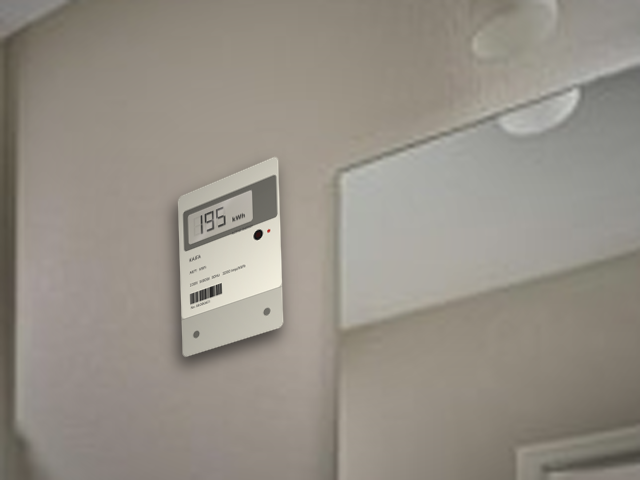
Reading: 195 kWh
